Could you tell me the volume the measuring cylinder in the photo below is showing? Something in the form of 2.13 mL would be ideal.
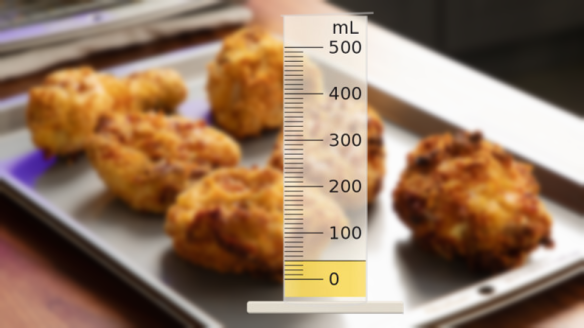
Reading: 40 mL
